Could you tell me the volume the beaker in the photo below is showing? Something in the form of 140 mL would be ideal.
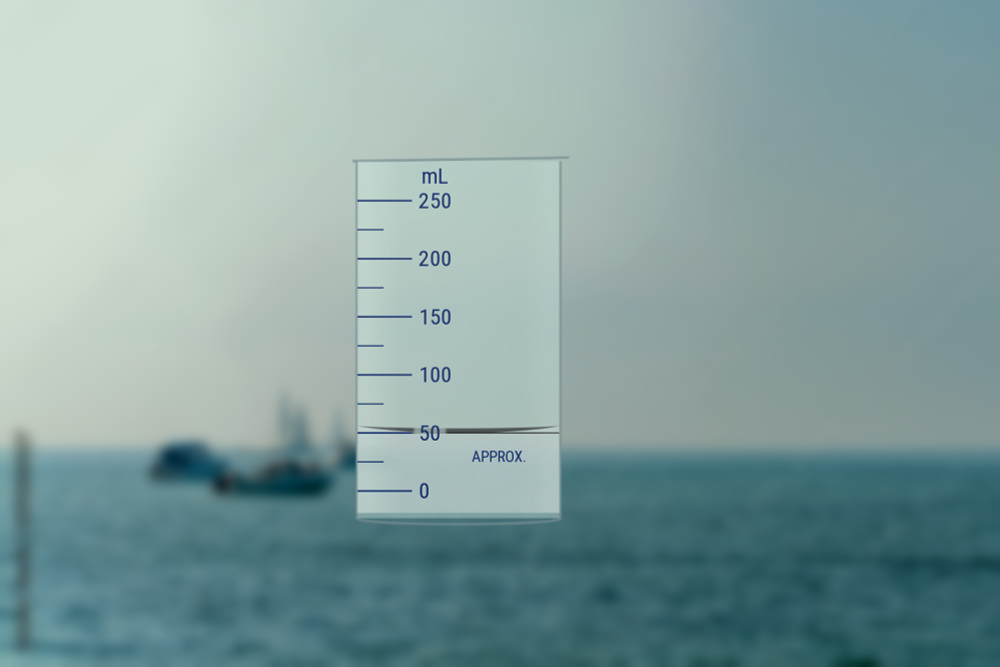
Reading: 50 mL
